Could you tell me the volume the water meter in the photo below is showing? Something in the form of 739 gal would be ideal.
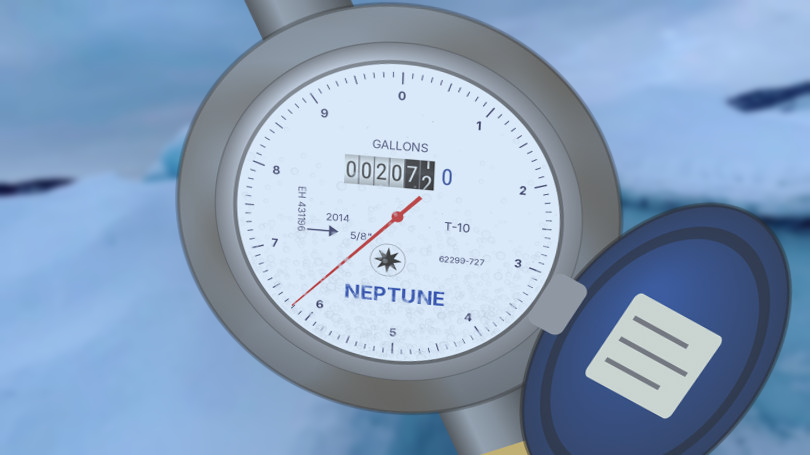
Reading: 20716.2 gal
